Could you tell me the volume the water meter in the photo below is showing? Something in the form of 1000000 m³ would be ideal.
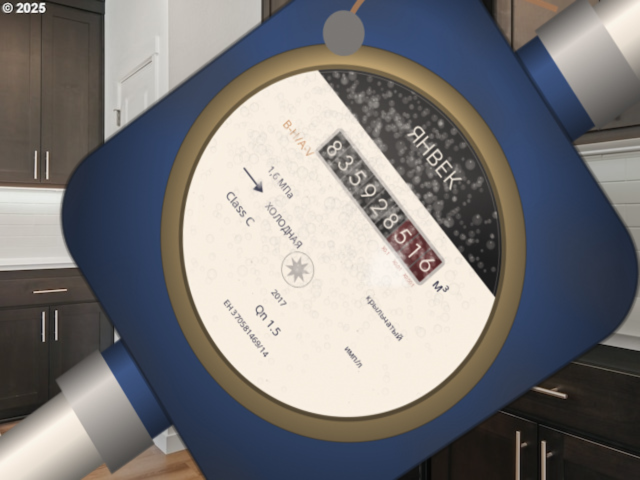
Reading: 835928.516 m³
